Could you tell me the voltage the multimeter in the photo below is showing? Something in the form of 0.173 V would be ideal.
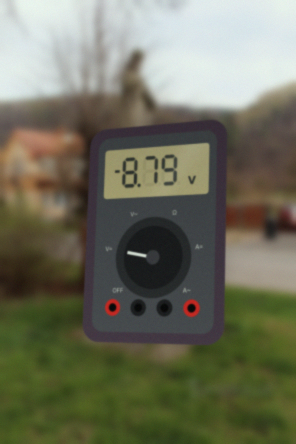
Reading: -8.79 V
